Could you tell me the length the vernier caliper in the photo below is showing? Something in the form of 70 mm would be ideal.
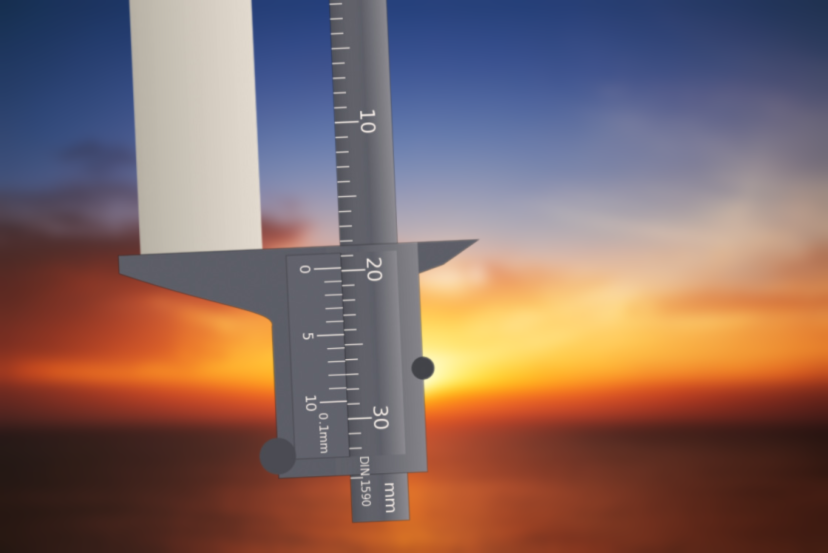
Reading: 19.8 mm
